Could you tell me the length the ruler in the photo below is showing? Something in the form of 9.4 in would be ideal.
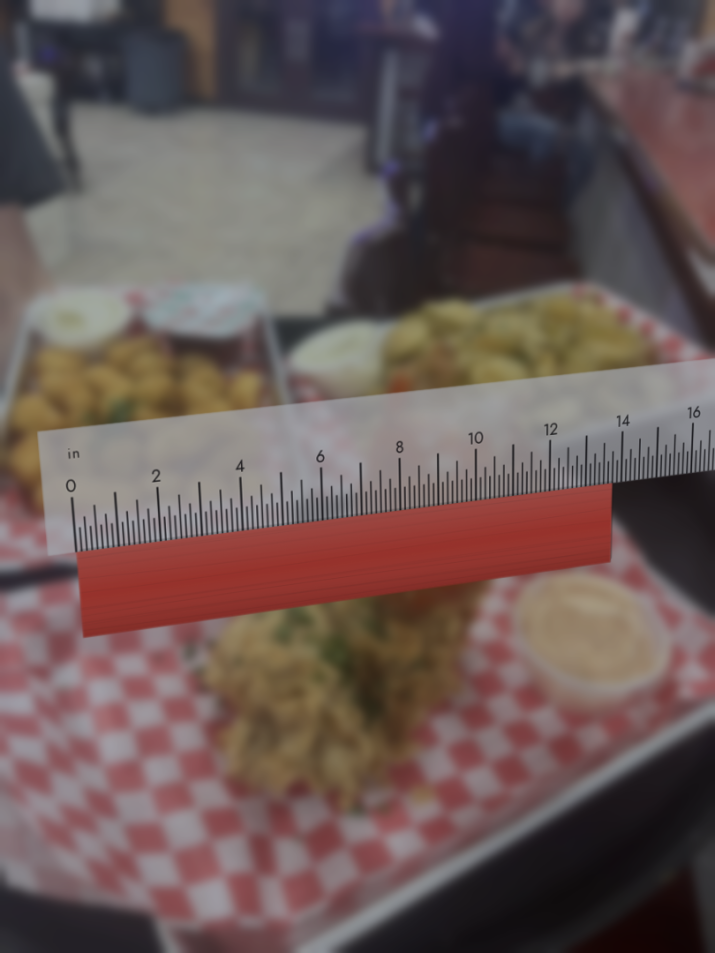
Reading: 13.75 in
